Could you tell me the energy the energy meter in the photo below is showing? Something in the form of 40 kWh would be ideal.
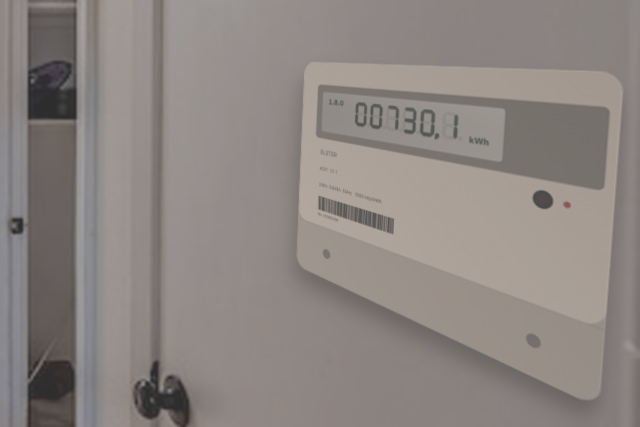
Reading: 730.1 kWh
